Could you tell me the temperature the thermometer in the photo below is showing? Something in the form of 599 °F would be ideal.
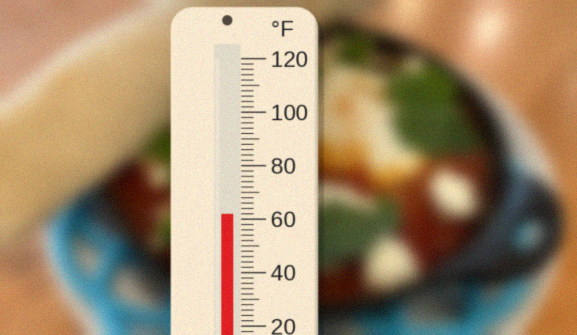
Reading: 62 °F
